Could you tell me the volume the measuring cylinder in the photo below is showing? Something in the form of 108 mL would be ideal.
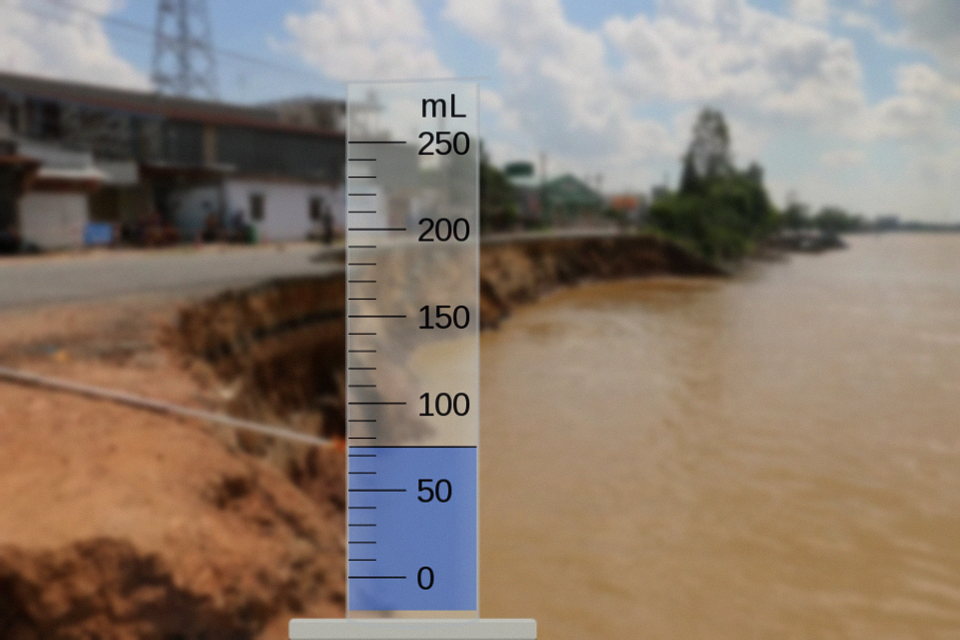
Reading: 75 mL
